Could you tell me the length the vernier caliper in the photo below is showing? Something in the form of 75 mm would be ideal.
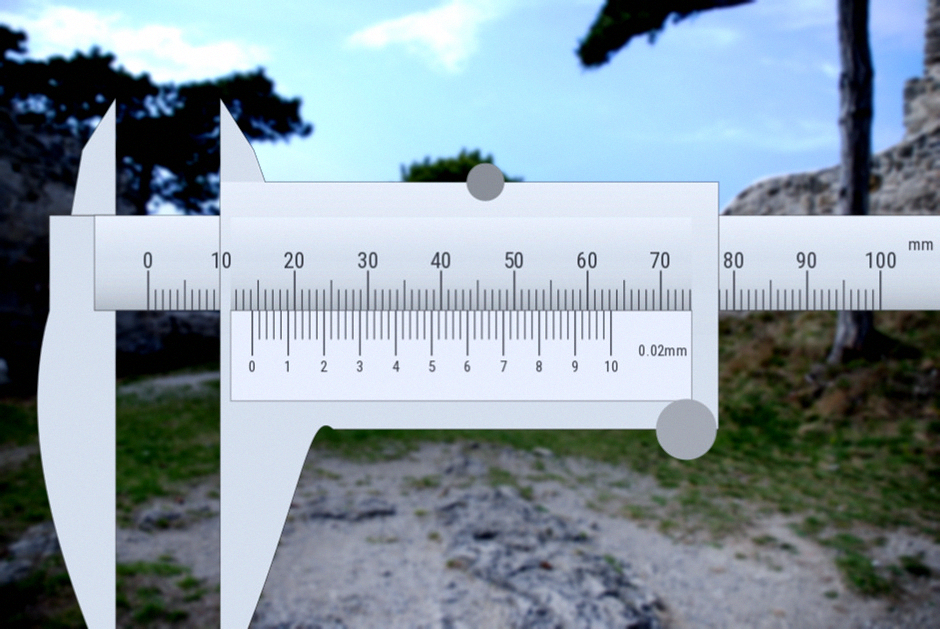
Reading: 14.2 mm
